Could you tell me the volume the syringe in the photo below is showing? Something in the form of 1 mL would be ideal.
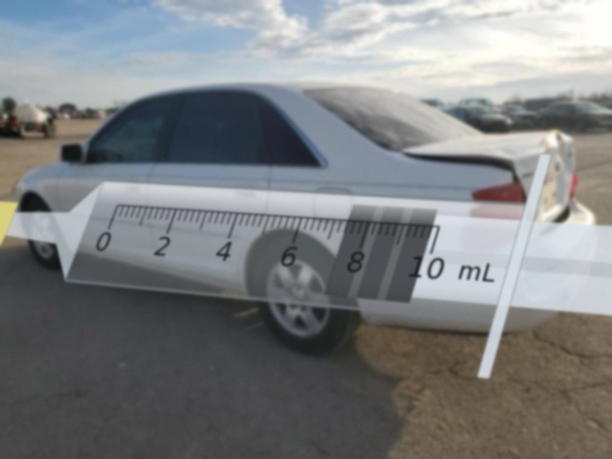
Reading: 7.4 mL
